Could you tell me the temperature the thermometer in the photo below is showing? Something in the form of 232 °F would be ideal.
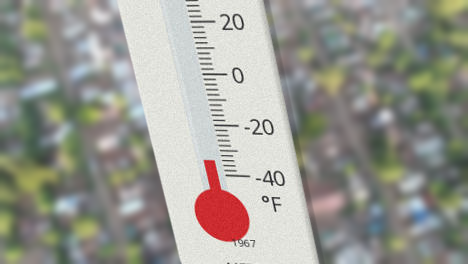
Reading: -34 °F
